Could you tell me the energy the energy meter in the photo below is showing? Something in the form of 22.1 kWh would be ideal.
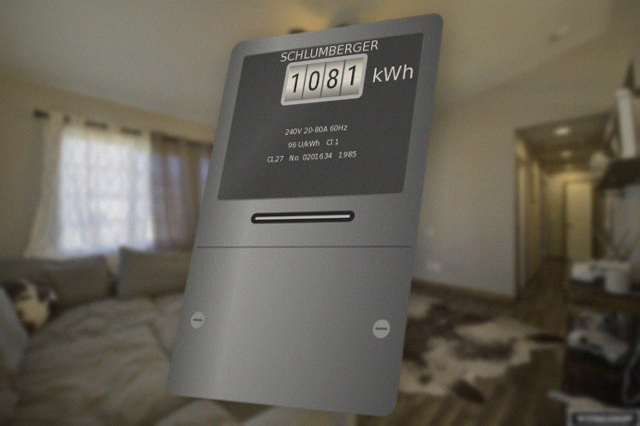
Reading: 1081 kWh
